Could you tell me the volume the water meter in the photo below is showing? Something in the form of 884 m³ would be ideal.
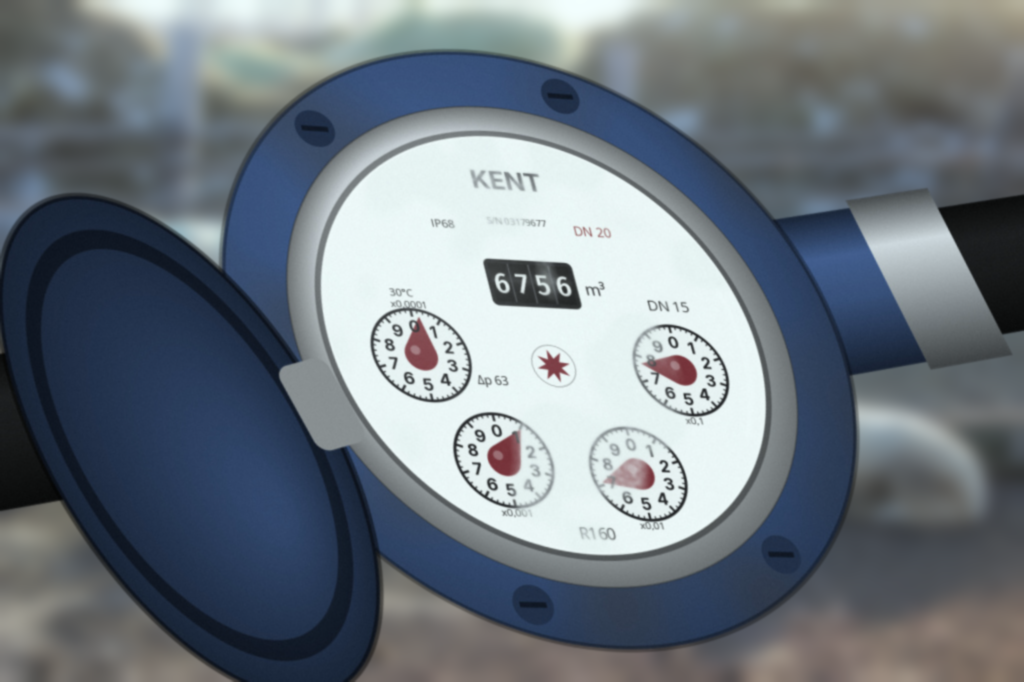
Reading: 6756.7710 m³
